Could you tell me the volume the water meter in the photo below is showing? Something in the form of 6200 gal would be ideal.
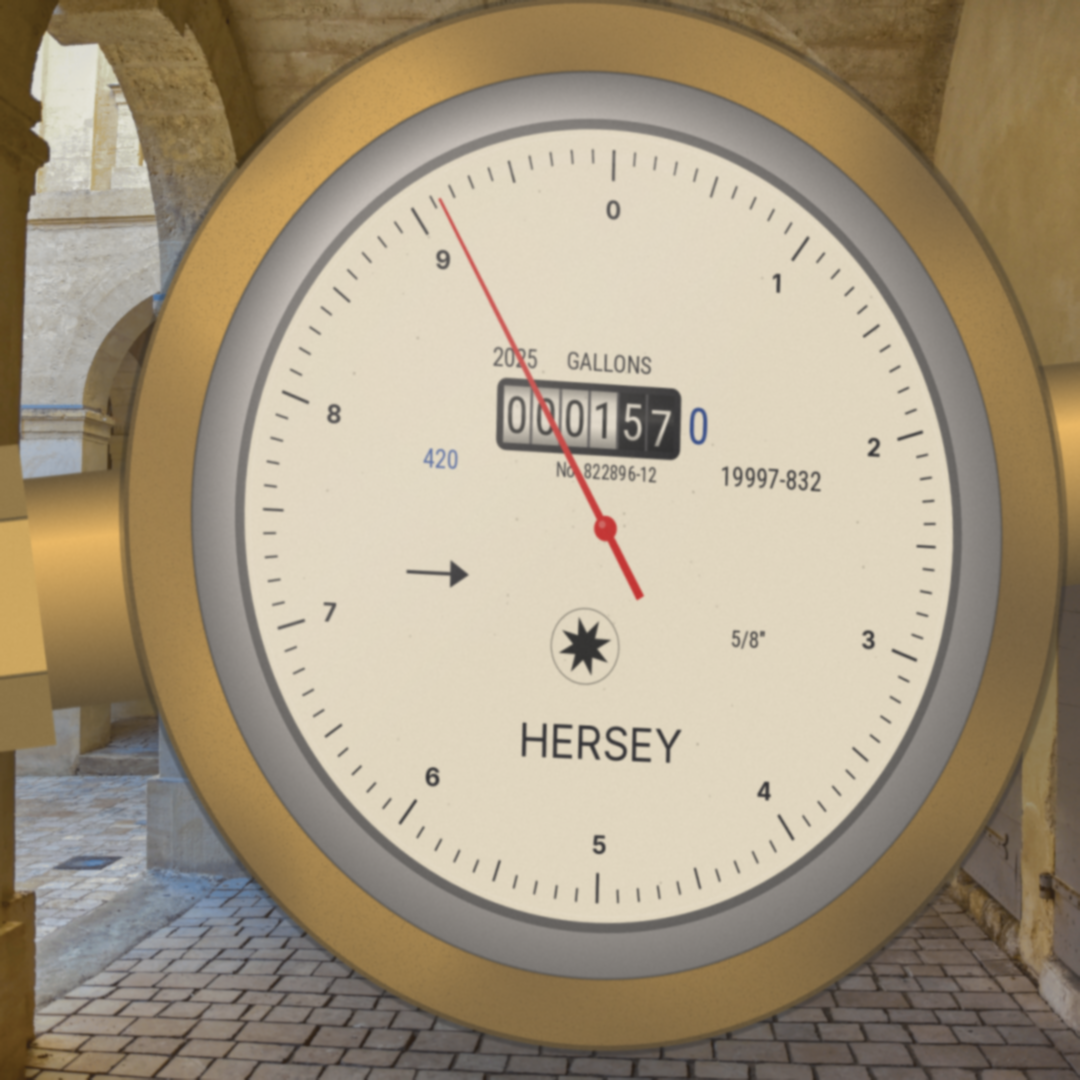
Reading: 1569.1 gal
